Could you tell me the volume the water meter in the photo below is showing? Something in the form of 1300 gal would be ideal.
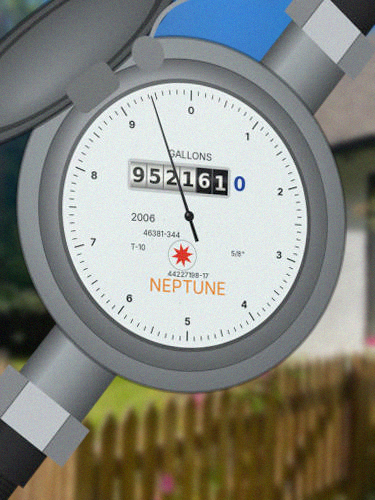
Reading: 9521609.4 gal
